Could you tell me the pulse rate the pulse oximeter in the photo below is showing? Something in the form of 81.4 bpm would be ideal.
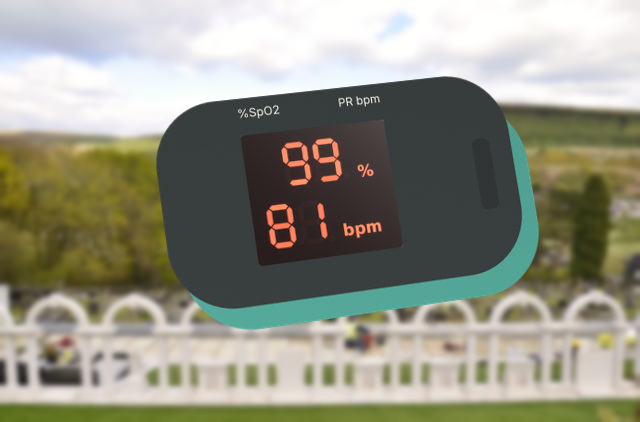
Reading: 81 bpm
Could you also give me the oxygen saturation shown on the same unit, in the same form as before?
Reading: 99 %
